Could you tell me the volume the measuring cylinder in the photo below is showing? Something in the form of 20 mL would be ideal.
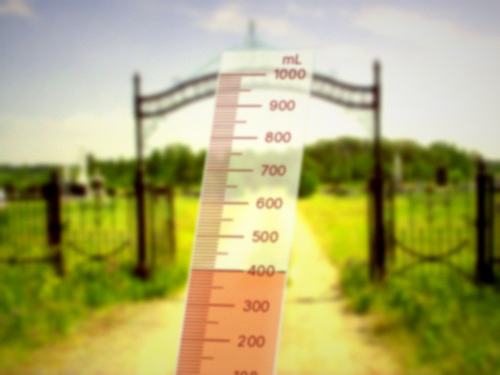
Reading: 400 mL
